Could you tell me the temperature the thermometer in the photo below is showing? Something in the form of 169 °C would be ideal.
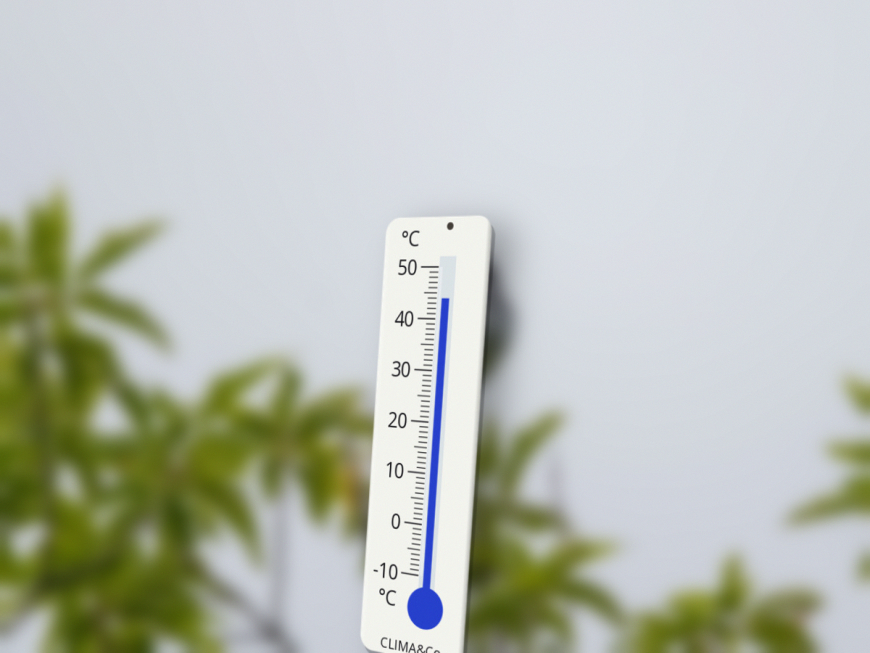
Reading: 44 °C
